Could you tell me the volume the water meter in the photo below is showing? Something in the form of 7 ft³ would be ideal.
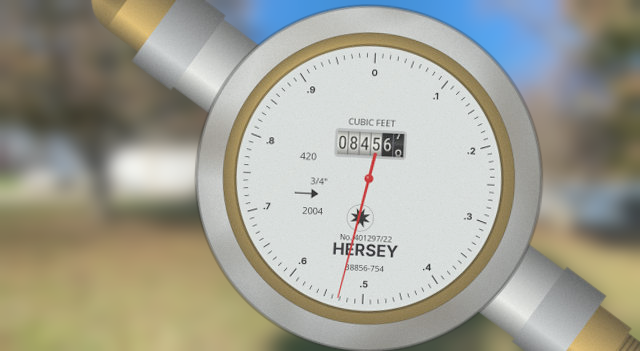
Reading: 84567.53 ft³
